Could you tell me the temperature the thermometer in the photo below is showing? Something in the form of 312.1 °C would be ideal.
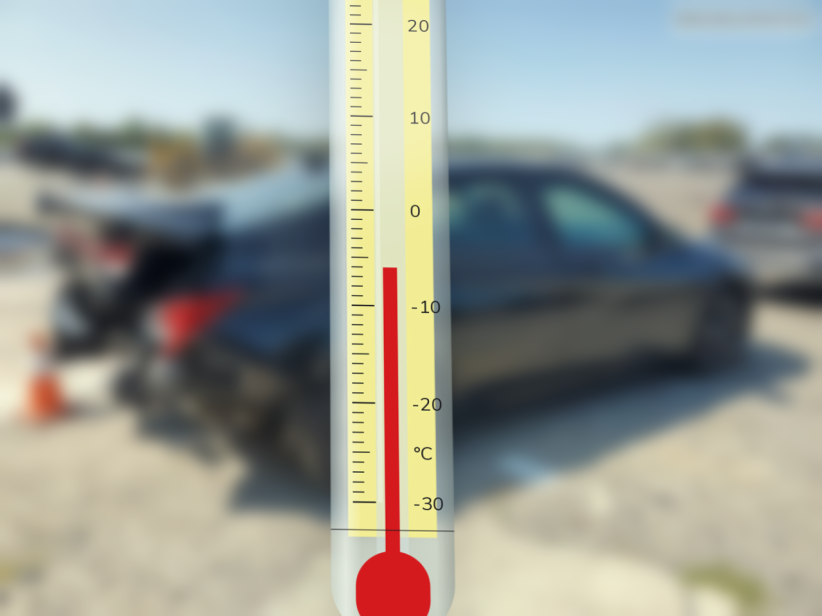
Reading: -6 °C
